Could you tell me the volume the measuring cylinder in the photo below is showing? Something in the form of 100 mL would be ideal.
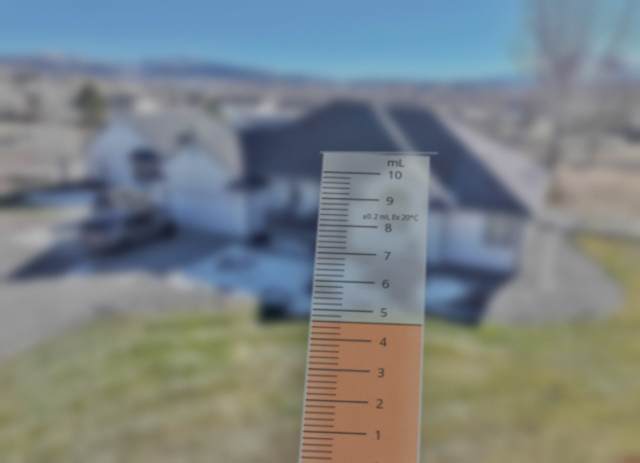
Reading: 4.6 mL
